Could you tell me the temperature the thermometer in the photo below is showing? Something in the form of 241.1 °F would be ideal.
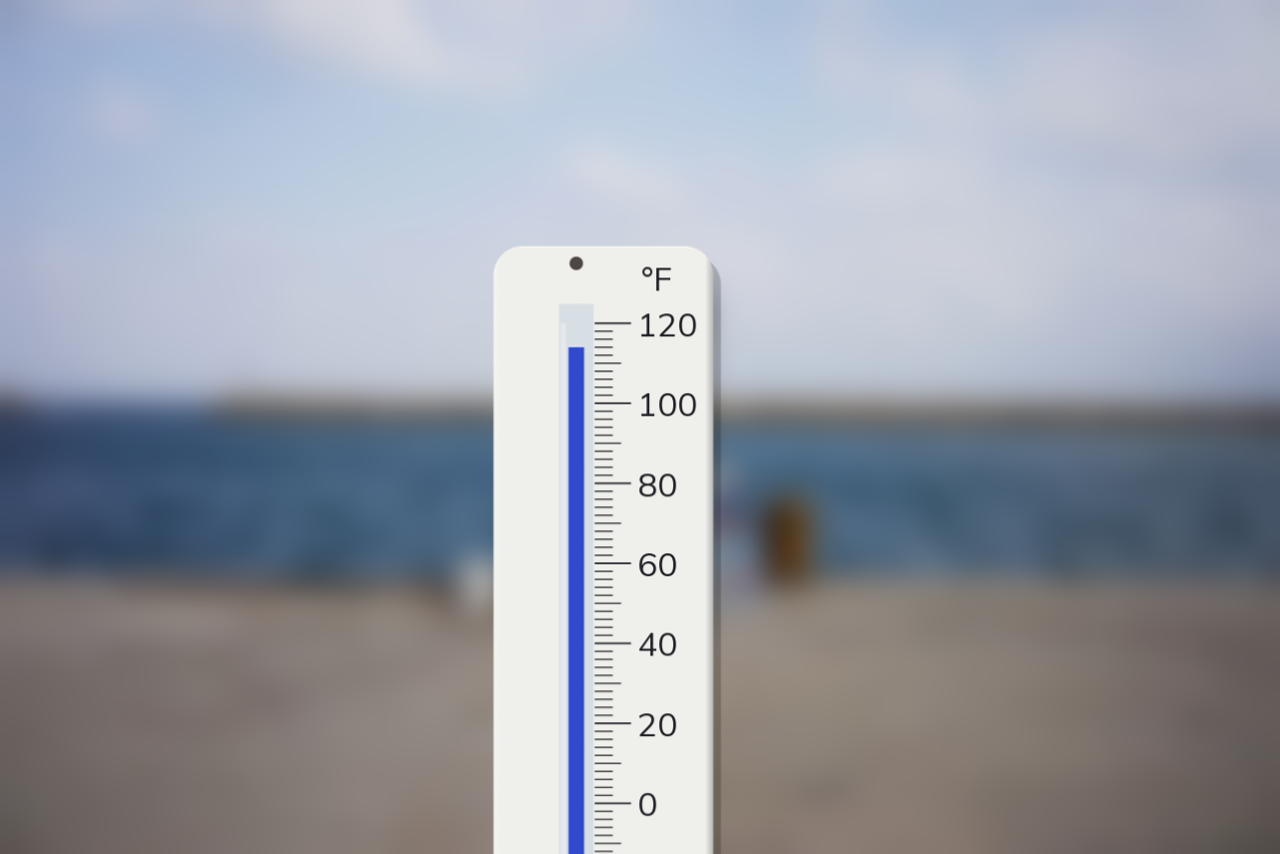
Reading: 114 °F
